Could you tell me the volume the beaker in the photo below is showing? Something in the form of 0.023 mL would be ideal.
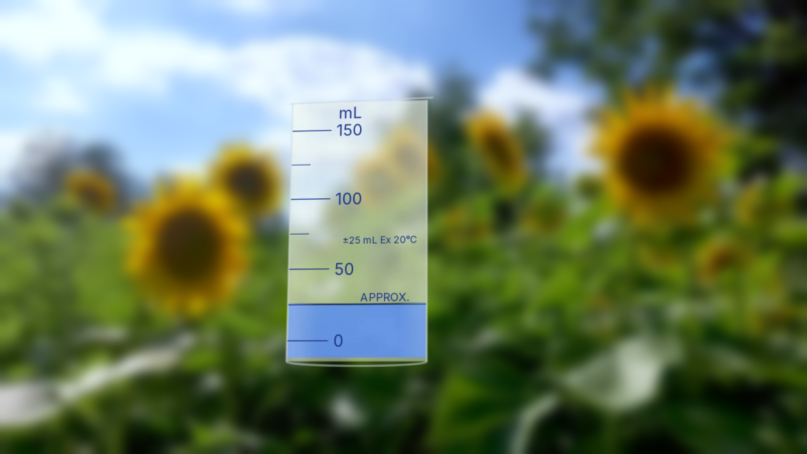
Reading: 25 mL
